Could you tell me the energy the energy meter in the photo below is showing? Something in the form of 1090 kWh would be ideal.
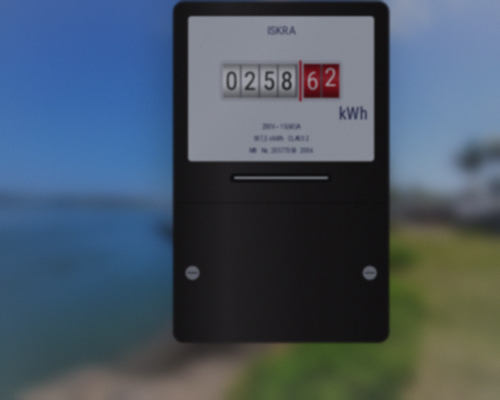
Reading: 258.62 kWh
